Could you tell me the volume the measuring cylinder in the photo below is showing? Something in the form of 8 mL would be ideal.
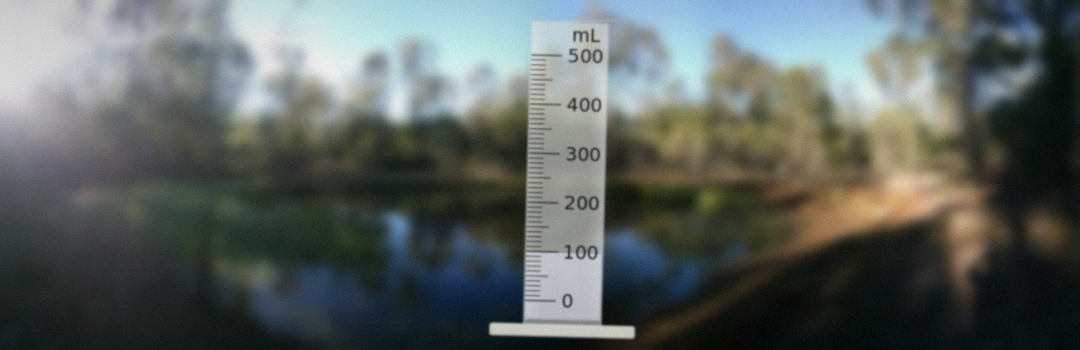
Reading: 100 mL
